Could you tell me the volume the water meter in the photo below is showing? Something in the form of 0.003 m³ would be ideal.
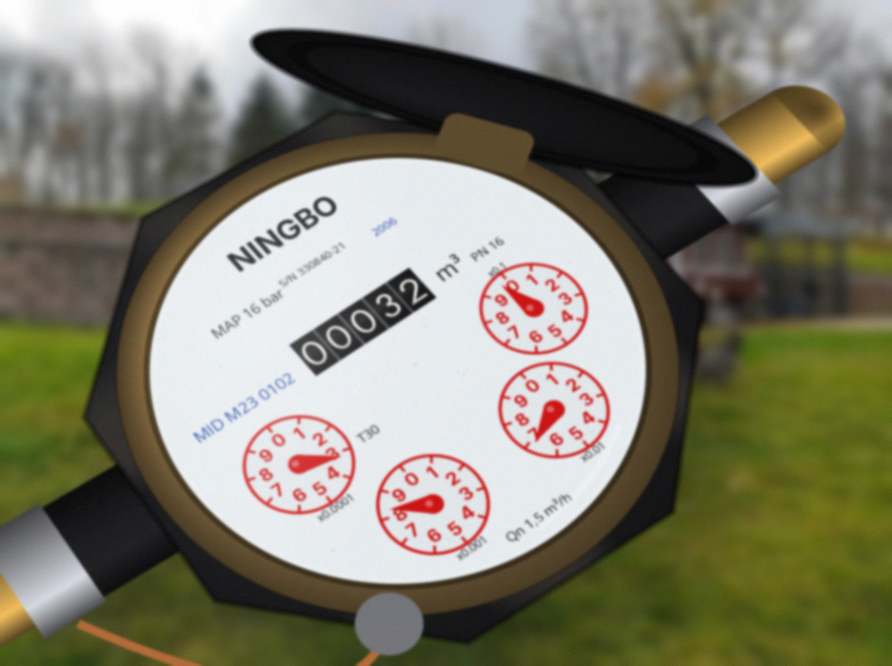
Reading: 31.9683 m³
